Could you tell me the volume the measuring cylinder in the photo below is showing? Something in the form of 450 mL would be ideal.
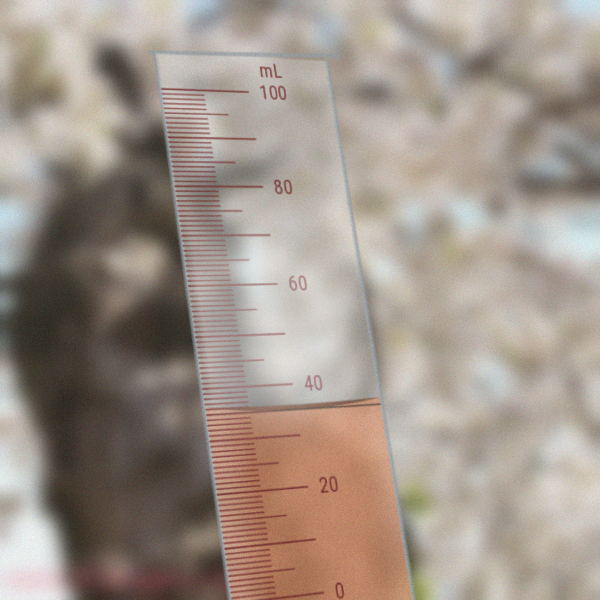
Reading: 35 mL
